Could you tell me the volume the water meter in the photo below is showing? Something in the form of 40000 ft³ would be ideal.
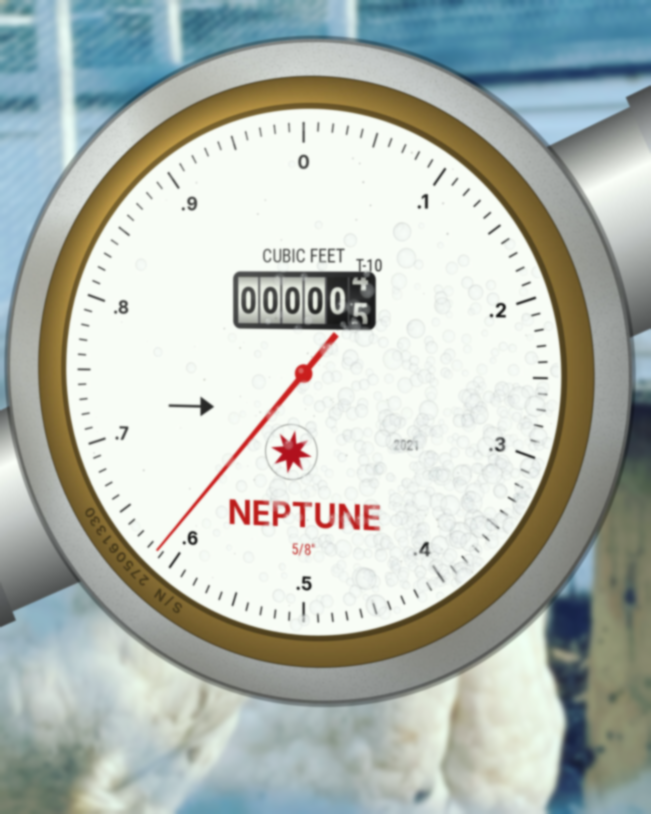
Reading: 4.61 ft³
